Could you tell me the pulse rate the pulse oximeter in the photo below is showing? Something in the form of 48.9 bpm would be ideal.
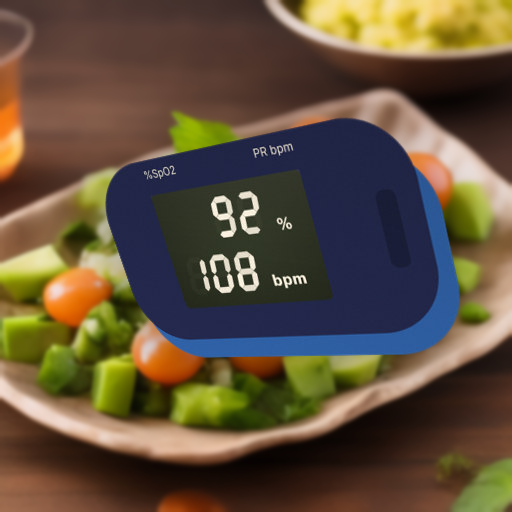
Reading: 108 bpm
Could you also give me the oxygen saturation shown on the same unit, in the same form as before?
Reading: 92 %
